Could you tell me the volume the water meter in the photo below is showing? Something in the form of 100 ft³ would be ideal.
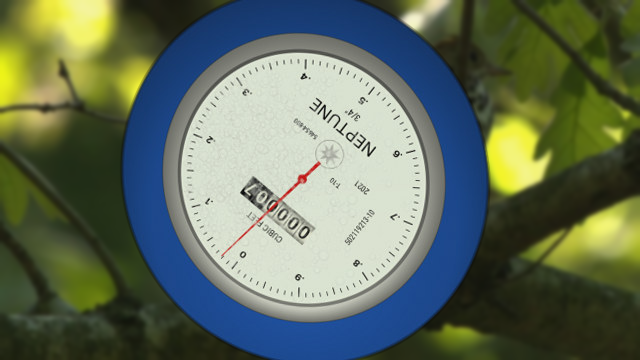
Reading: 7.02 ft³
